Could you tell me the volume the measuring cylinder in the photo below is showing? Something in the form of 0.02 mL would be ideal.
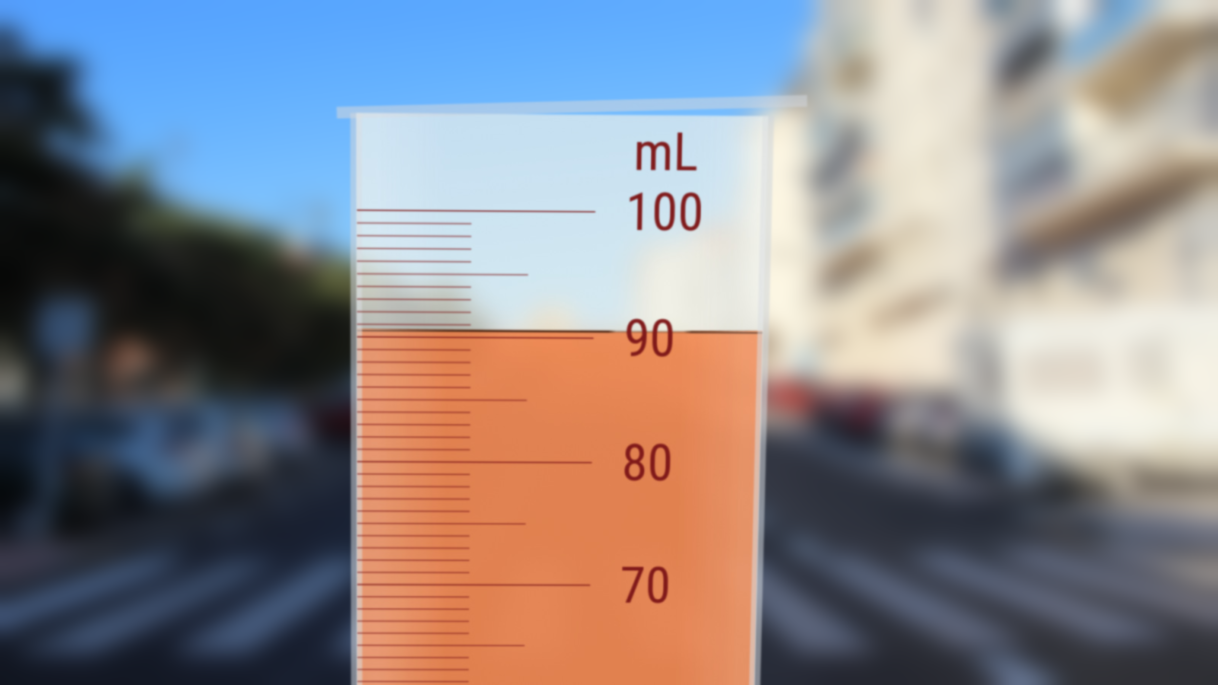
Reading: 90.5 mL
